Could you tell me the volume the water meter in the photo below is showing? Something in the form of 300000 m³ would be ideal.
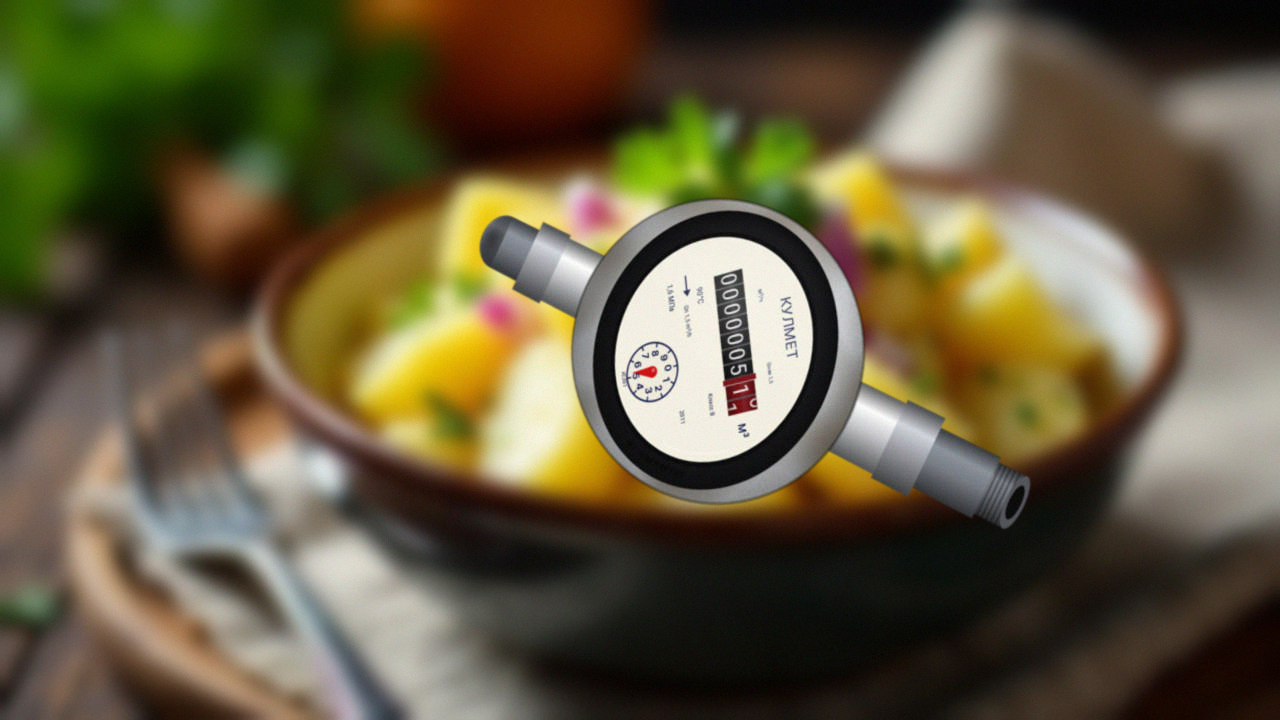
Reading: 5.105 m³
